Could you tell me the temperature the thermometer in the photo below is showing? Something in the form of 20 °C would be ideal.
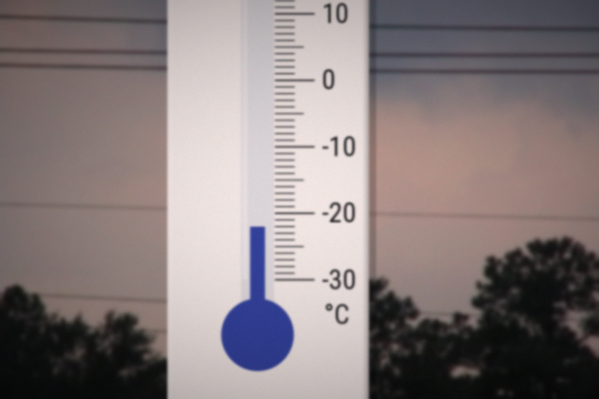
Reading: -22 °C
